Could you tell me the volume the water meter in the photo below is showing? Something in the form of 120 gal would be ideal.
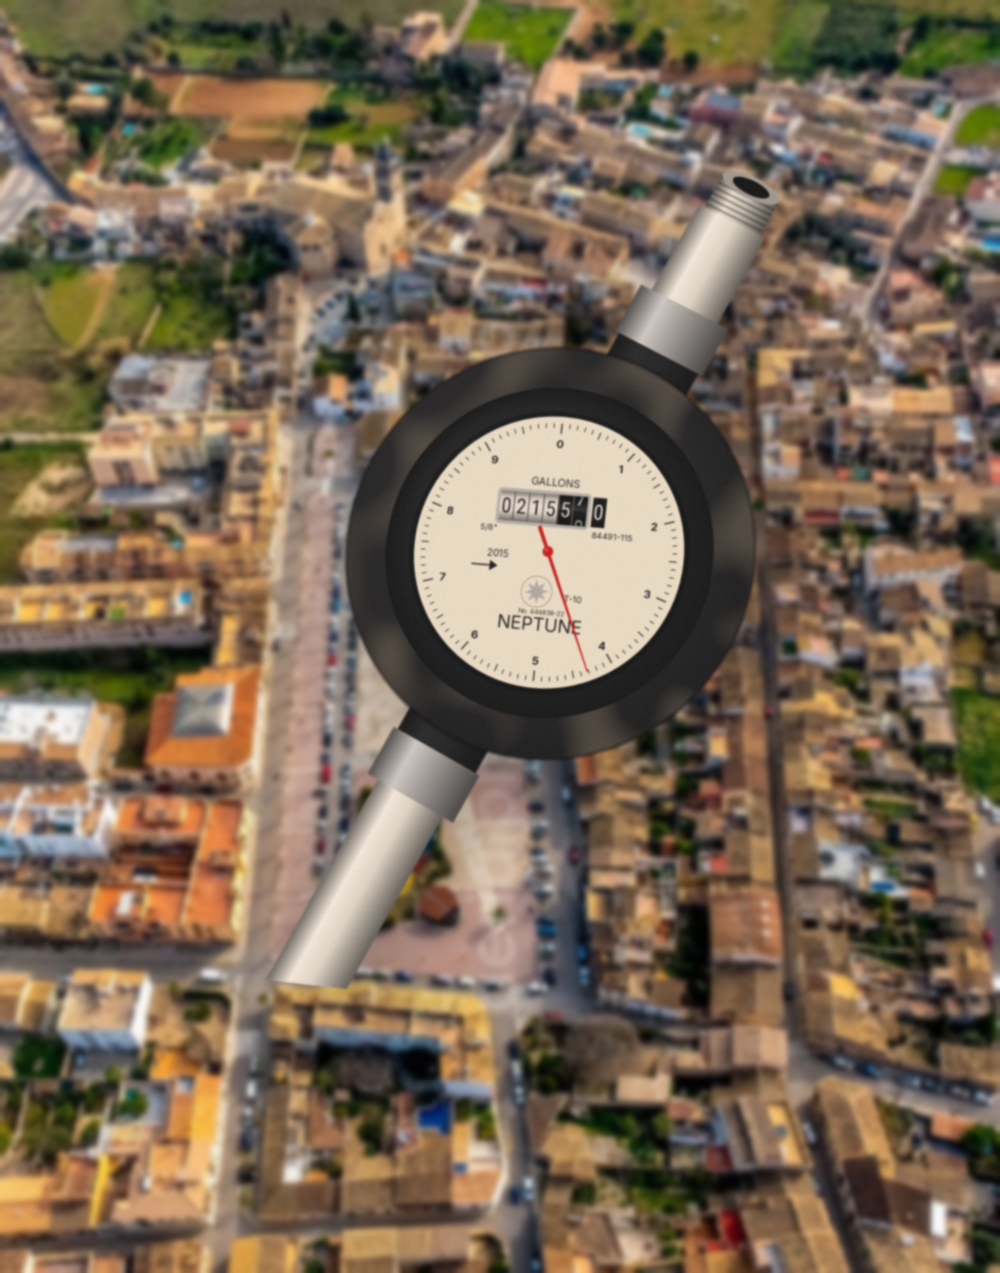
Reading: 215574.3 gal
